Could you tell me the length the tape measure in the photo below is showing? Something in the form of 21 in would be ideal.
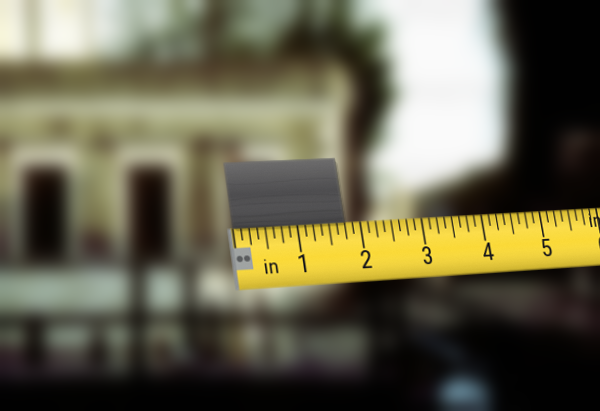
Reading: 1.75 in
